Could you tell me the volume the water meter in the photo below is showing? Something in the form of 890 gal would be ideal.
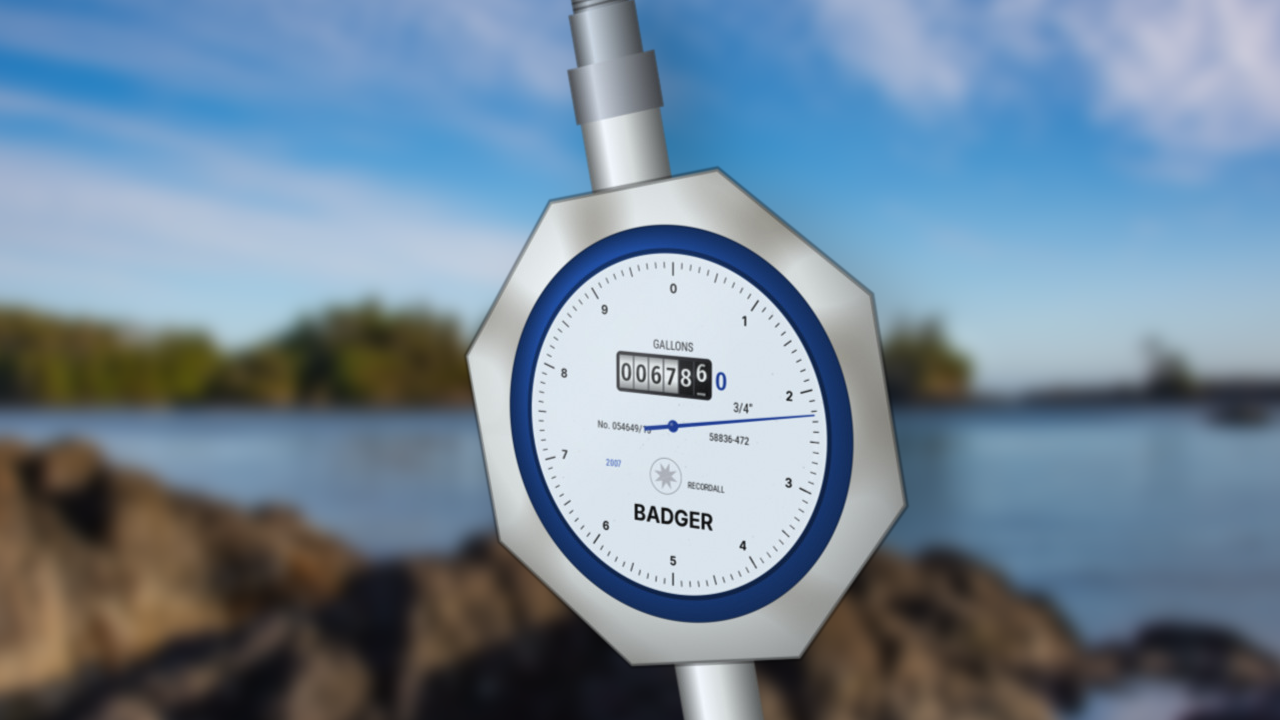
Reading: 67862.2 gal
